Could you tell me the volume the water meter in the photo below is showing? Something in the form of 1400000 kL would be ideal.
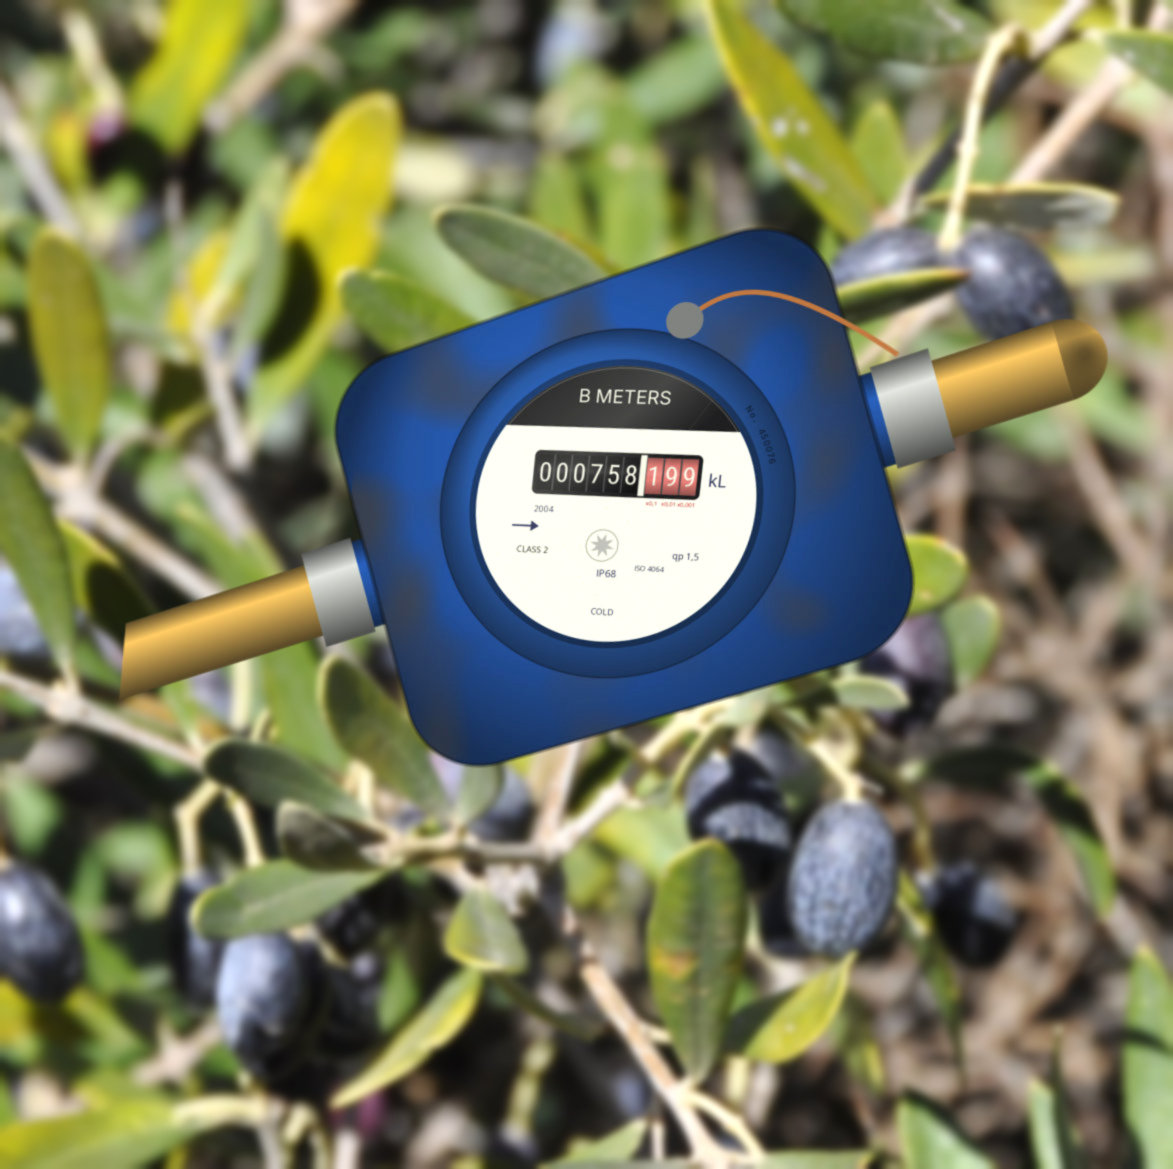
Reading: 758.199 kL
